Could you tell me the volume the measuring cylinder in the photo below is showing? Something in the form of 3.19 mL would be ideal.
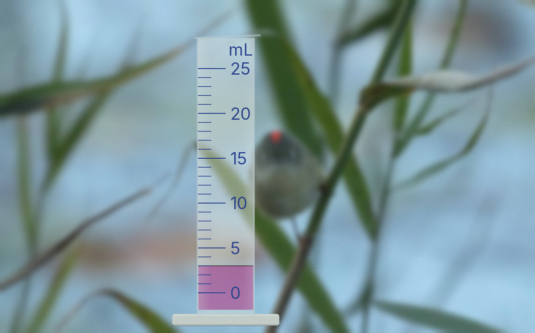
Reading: 3 mL
